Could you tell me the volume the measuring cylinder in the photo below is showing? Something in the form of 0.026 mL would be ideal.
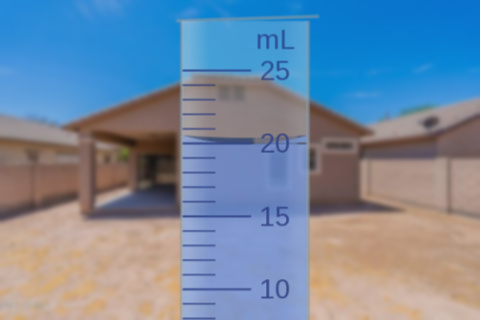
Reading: 20 mL
